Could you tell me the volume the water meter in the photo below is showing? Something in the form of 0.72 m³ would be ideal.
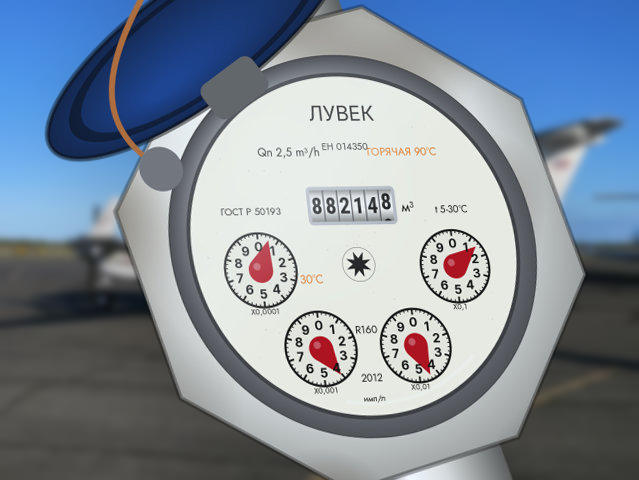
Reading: 882148.1440 m³
